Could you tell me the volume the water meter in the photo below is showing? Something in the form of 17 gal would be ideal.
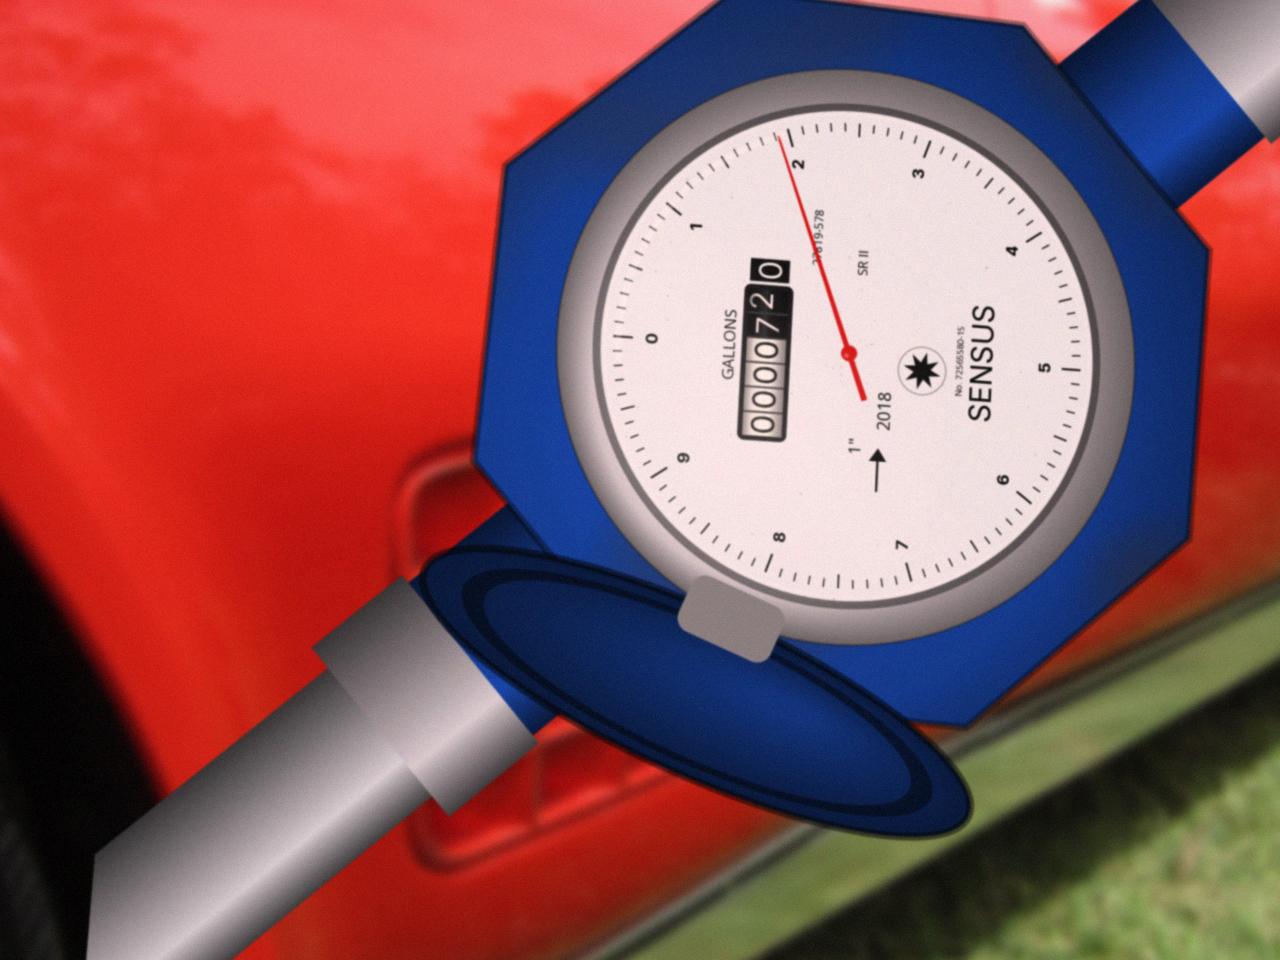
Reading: 721.9 gal
